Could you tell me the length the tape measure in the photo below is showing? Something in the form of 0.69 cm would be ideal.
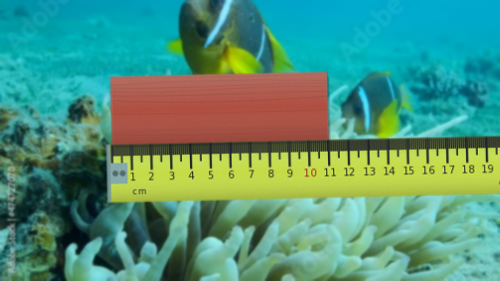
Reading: 11 cm
